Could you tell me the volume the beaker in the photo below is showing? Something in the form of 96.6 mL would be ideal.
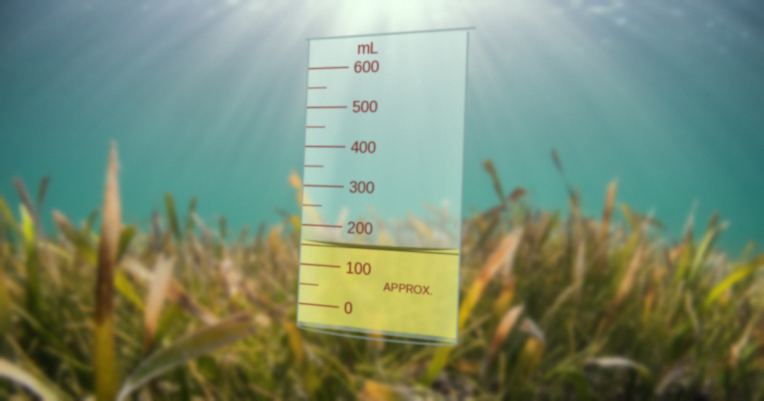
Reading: 150 mL
